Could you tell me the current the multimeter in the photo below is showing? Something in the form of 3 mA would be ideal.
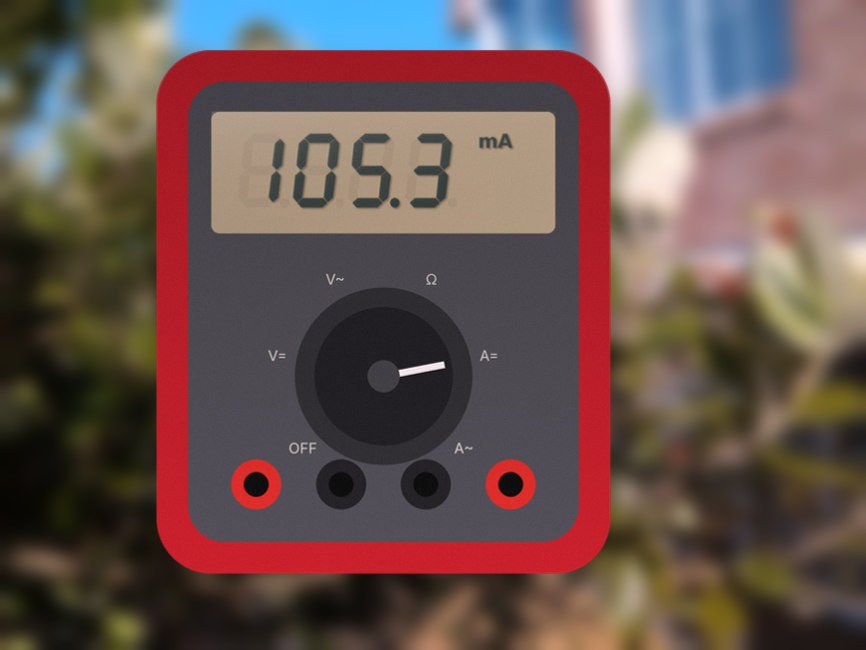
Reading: 105.3 mA
